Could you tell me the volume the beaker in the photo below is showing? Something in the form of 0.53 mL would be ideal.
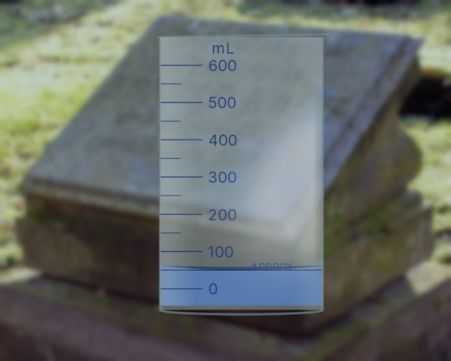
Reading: 50 mL
